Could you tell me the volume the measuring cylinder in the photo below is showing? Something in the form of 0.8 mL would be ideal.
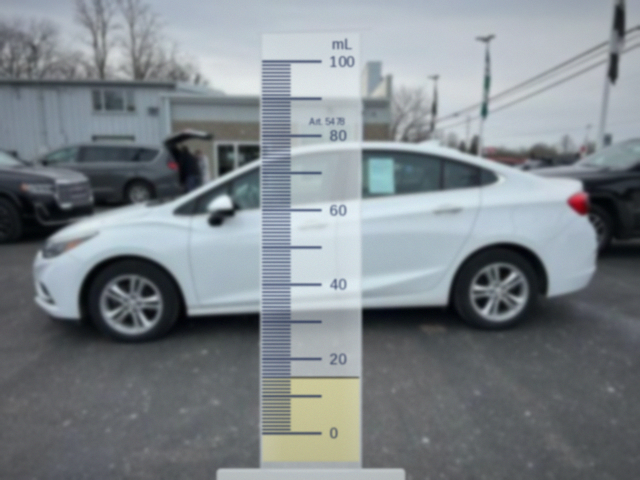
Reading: 15 mL
